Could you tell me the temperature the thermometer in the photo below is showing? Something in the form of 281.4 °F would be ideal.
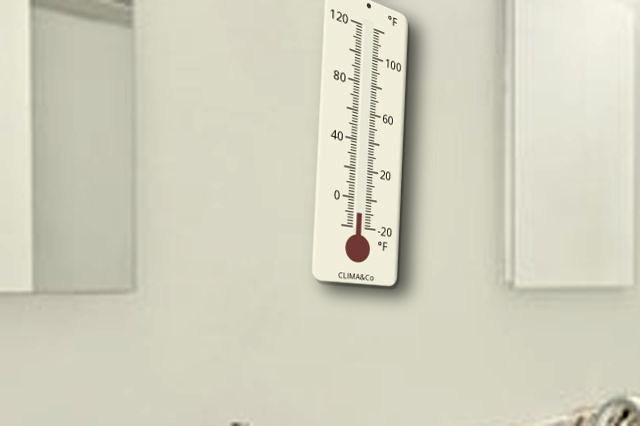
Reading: -10 °F
